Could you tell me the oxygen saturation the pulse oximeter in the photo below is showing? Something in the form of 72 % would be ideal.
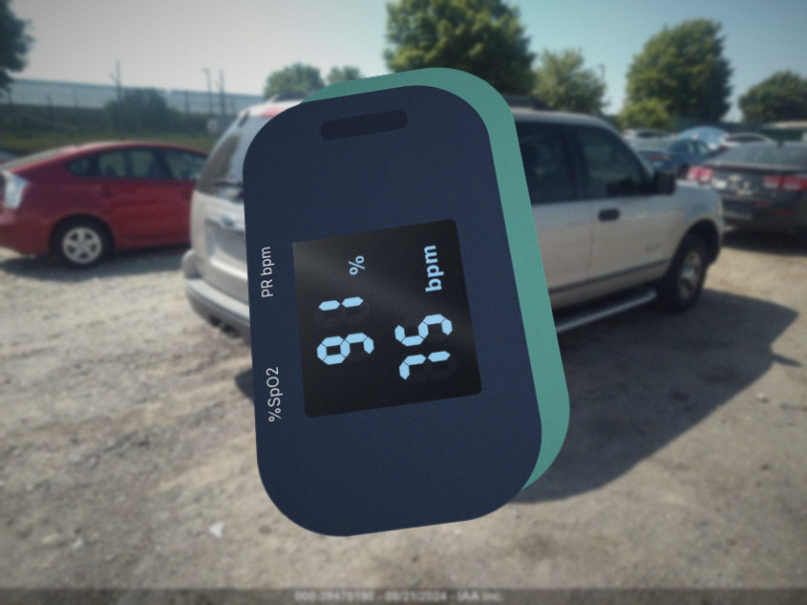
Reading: 91 %
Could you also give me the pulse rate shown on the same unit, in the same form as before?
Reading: 75 bpm
